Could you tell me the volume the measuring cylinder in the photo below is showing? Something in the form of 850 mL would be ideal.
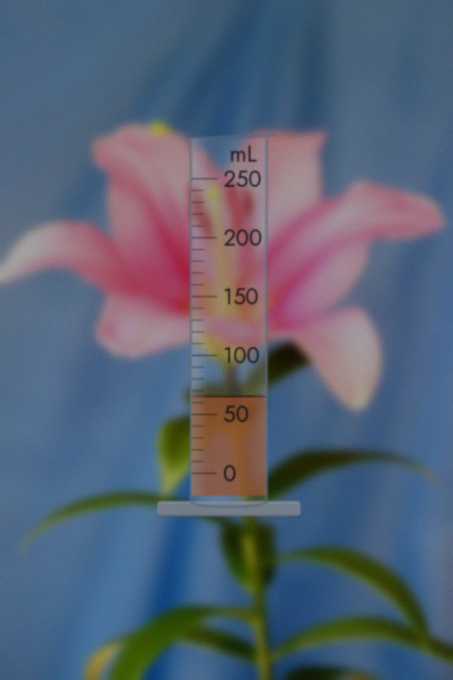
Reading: 65 mL
